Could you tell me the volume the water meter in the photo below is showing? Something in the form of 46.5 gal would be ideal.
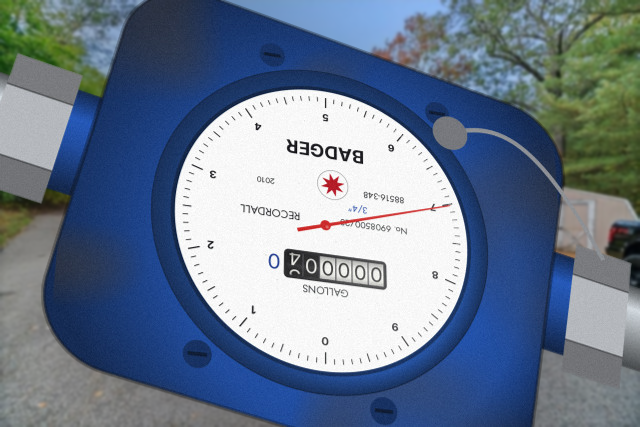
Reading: 37.0 gal
